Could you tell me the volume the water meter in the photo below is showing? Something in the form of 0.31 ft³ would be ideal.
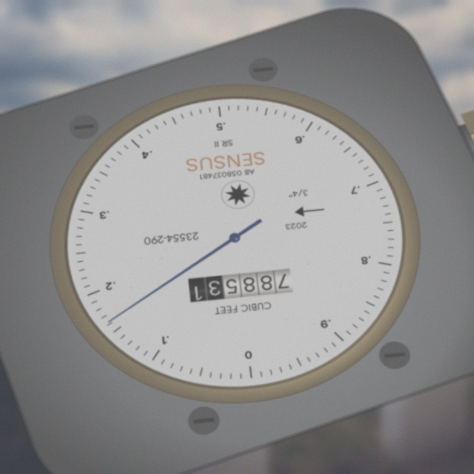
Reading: 788531.16 ft³
